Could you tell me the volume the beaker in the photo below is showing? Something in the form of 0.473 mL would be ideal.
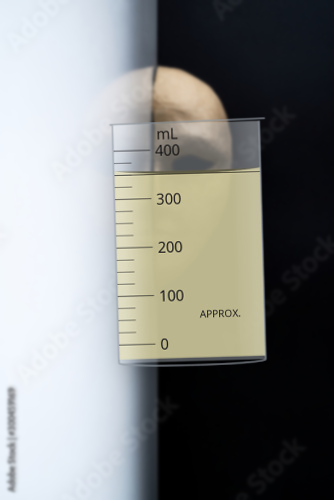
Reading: 350 mL
